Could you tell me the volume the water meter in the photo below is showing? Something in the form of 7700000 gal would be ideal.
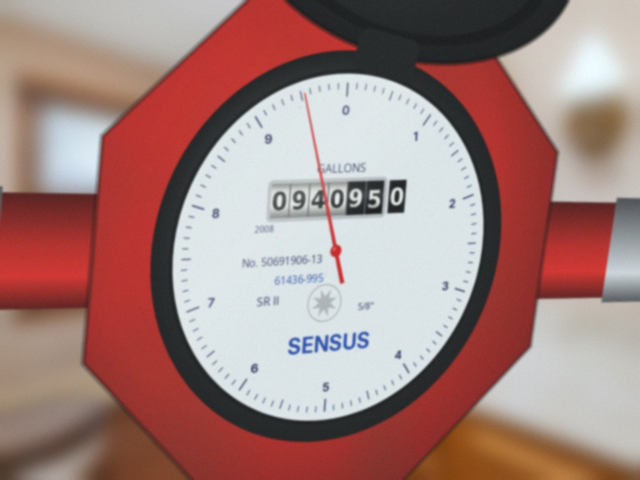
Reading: 940949.5 gal
